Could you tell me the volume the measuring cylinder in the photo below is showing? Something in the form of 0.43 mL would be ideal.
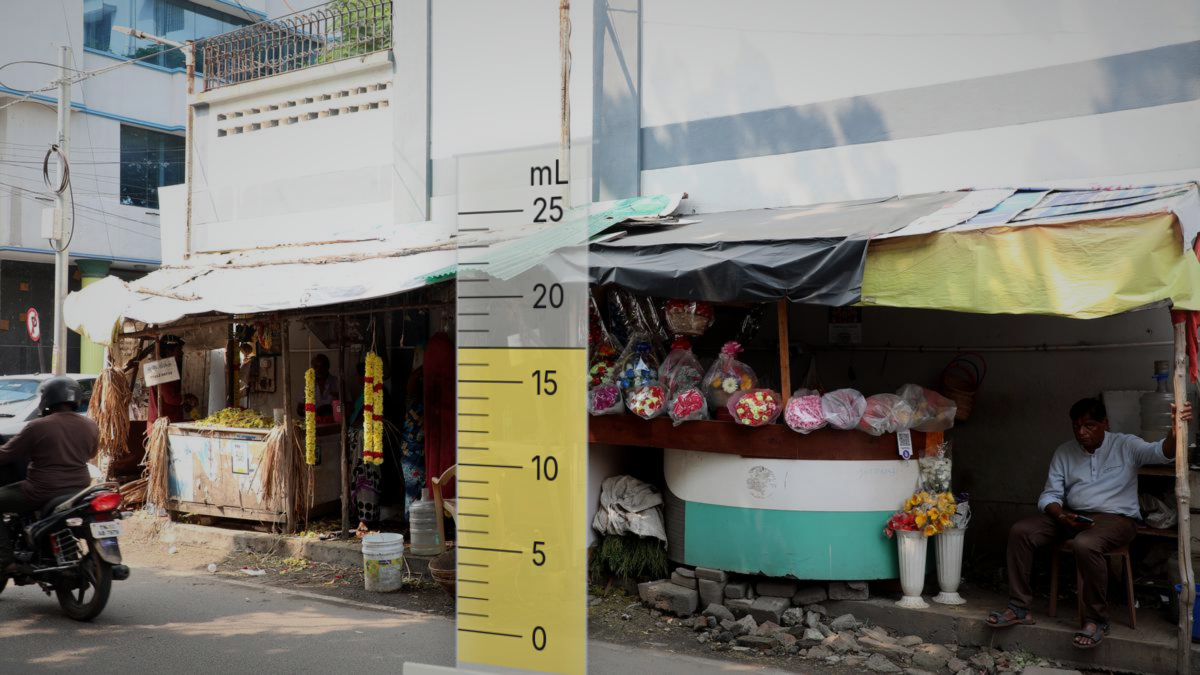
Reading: 17 mL
